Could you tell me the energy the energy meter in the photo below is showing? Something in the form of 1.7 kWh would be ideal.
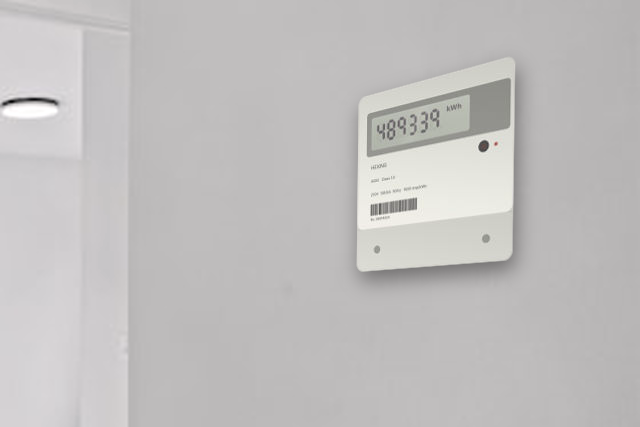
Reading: 489339 kWh
